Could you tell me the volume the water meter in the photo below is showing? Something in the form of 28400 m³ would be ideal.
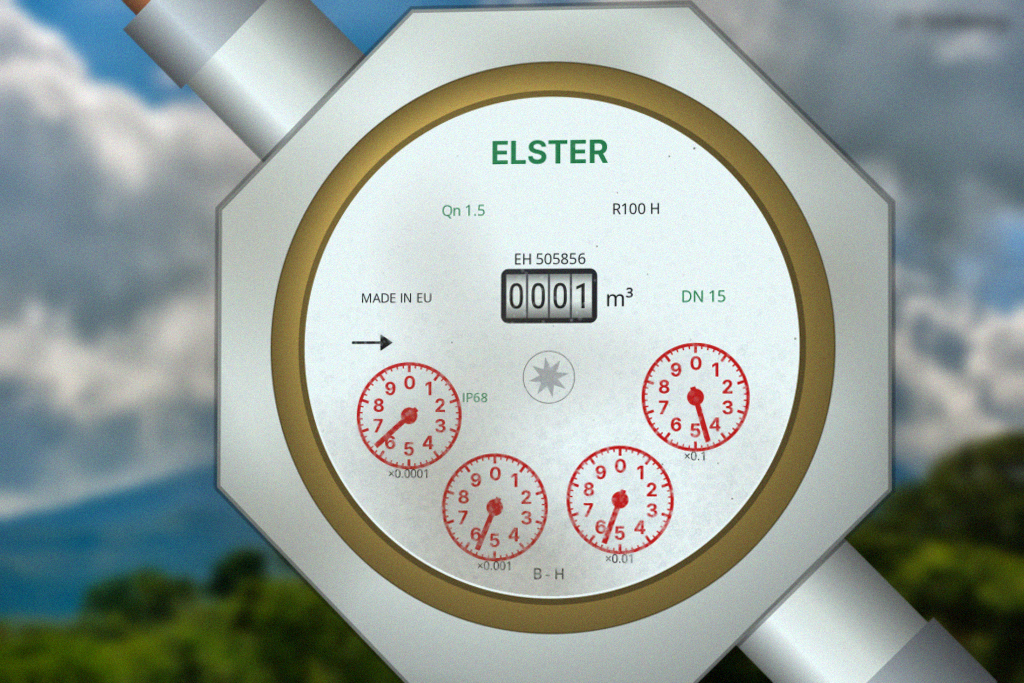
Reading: 1.4556 m³
